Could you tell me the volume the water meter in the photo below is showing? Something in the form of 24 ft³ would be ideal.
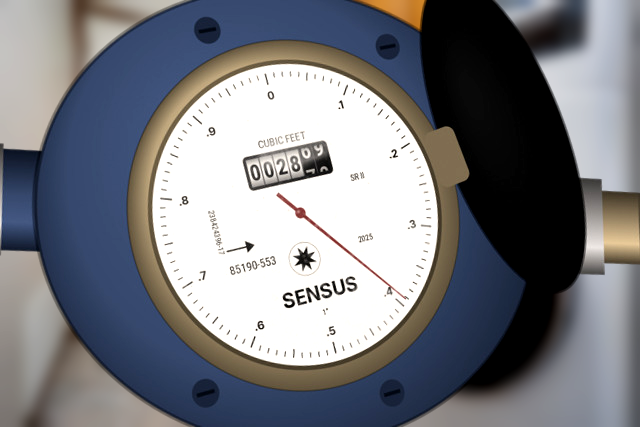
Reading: 2869.39 ft³
